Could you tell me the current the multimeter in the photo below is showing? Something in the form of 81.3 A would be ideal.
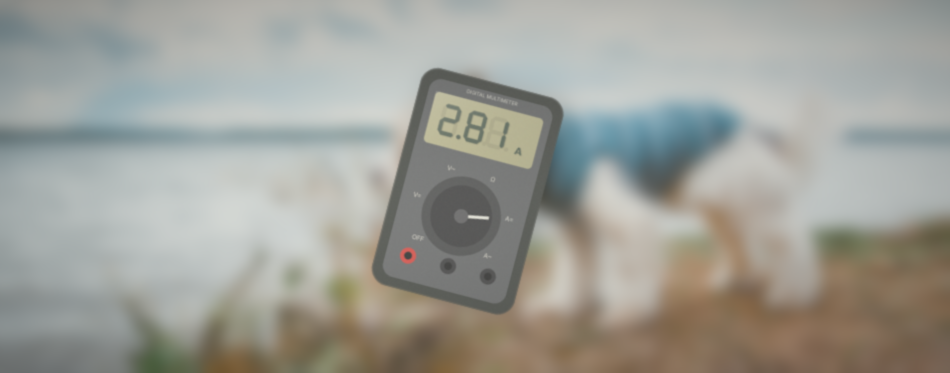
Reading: 2.81 A
